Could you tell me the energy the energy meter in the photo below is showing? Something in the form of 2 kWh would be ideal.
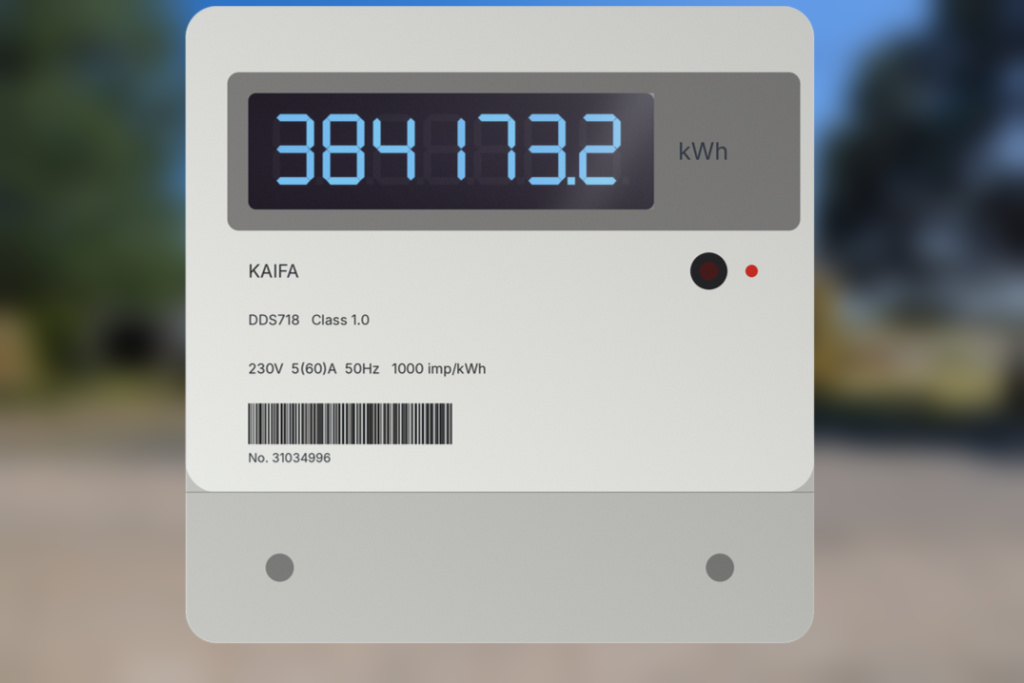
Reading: 384173.2 kWh
